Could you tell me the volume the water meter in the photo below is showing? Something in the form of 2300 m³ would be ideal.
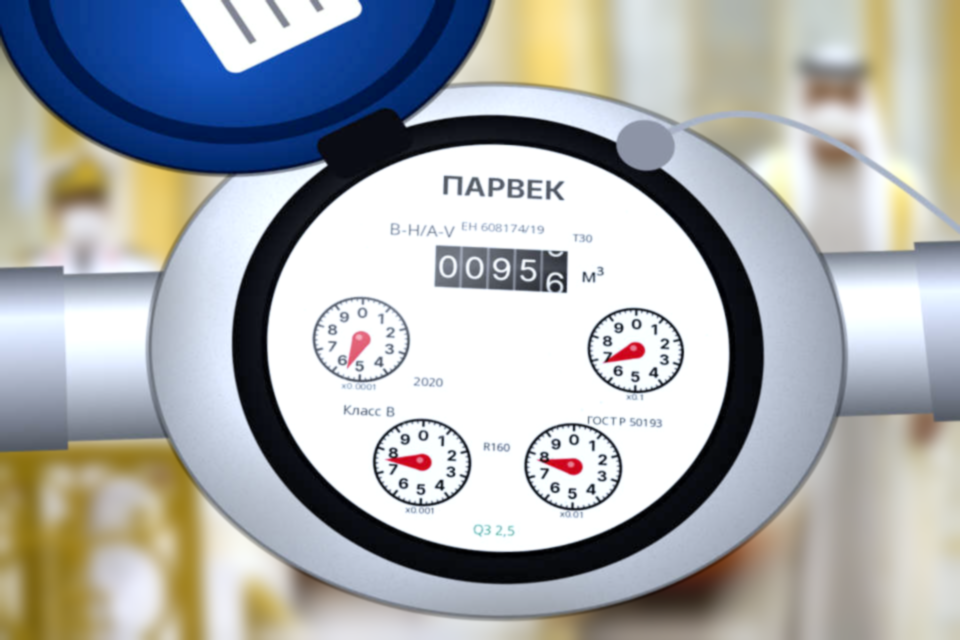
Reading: 955.6775 m³
